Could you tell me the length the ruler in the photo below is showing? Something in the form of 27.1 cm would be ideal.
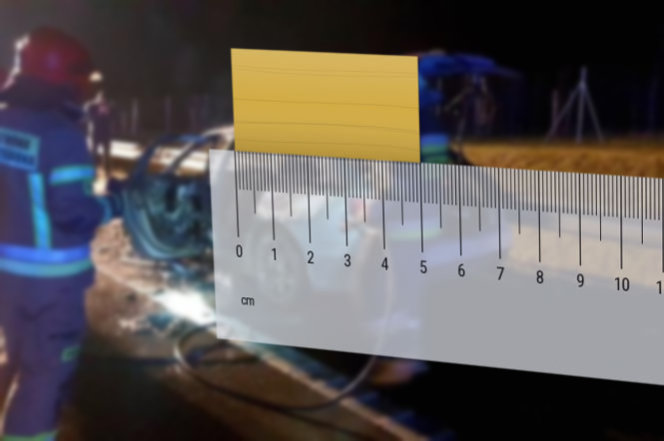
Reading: 5 cm
